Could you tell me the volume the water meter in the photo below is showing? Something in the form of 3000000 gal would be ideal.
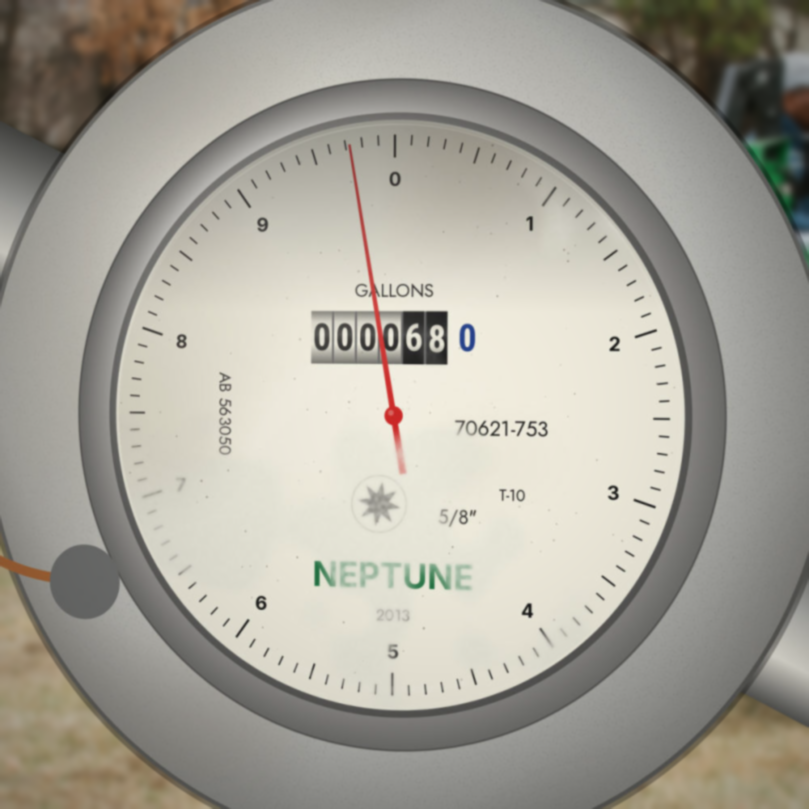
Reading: 679.7 gal
